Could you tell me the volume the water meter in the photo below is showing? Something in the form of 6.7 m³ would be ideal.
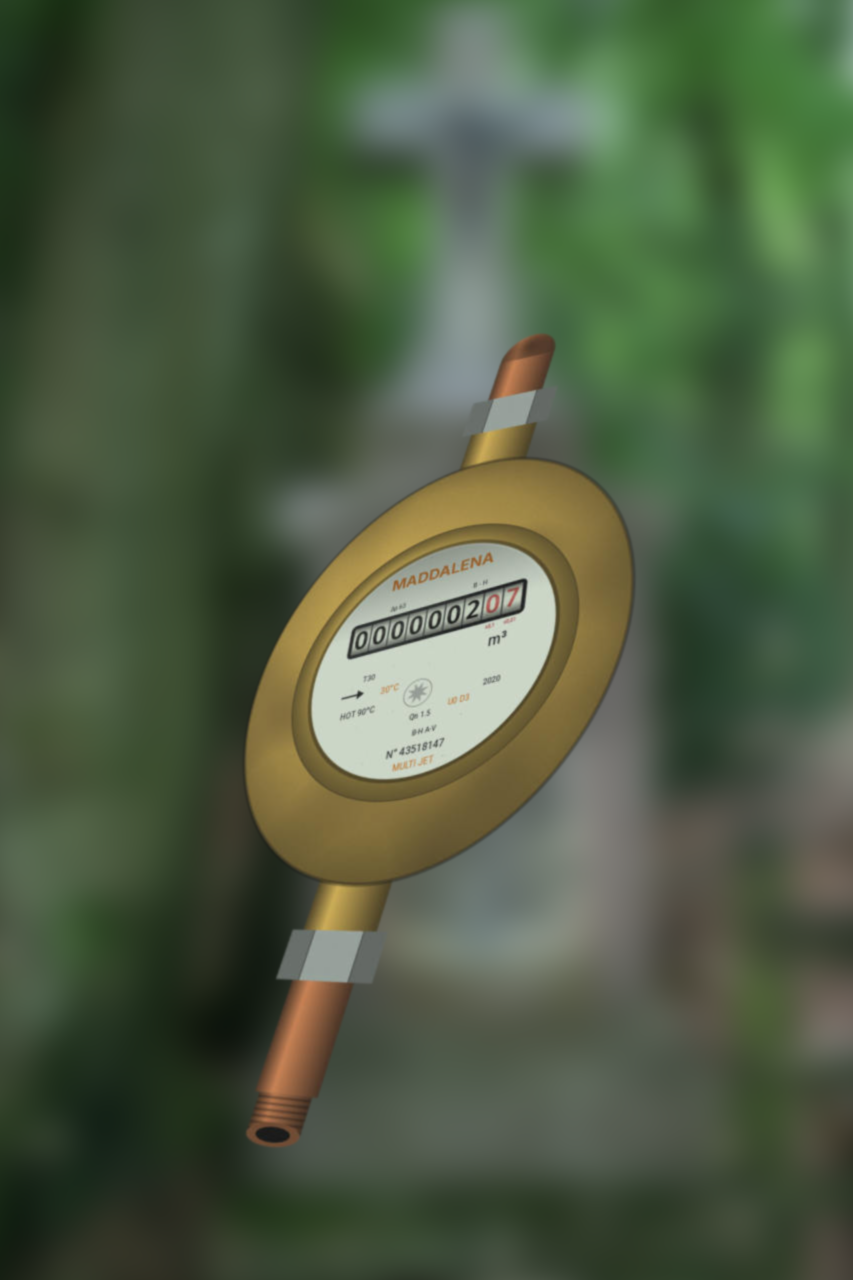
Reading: 2.07 m³
